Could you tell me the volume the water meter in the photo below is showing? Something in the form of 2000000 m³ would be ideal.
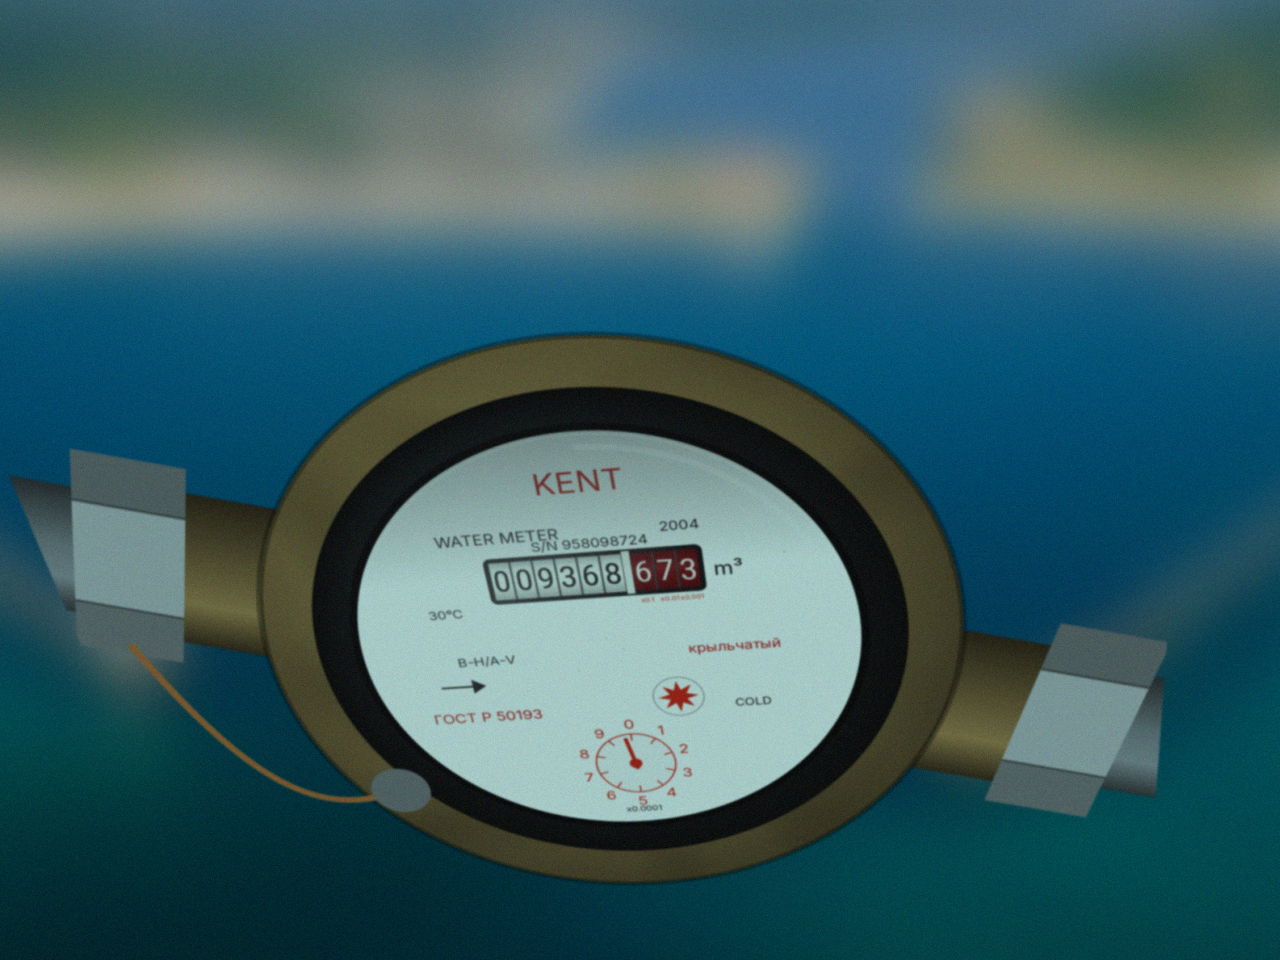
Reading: 9368.6729 m³
